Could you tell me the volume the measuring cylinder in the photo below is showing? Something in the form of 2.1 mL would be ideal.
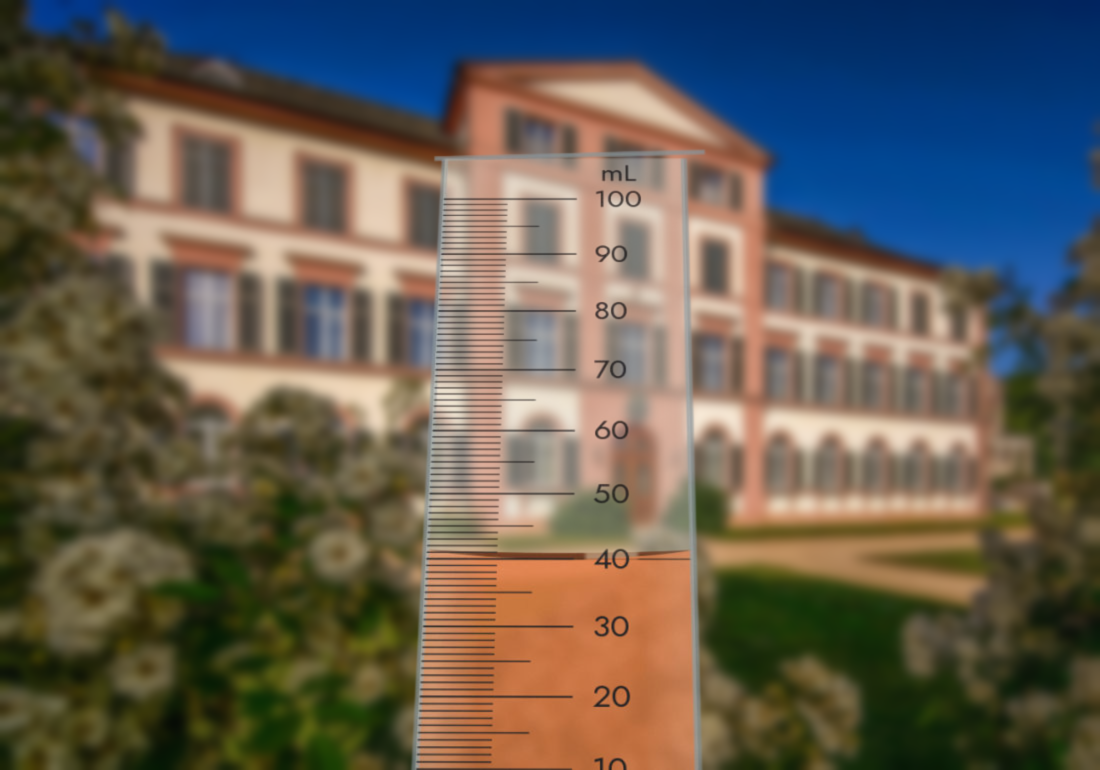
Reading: 40 mL
